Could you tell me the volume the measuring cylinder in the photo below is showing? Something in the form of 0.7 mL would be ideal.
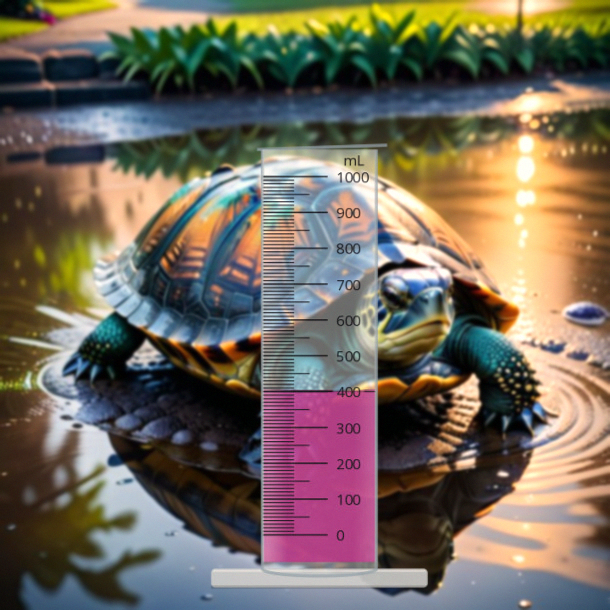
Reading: 400 mL
